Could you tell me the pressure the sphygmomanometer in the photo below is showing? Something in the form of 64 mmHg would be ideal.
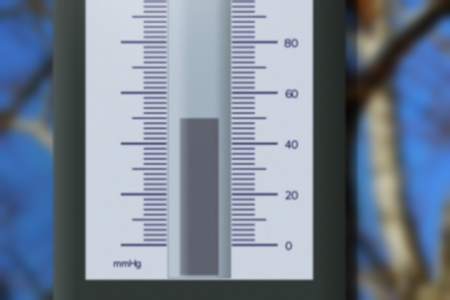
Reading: 50 mmHg
